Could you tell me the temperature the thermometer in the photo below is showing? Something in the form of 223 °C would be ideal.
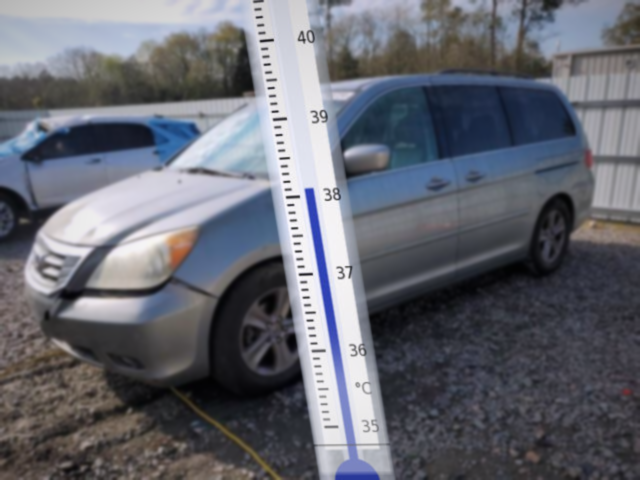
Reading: 38.1 °C
